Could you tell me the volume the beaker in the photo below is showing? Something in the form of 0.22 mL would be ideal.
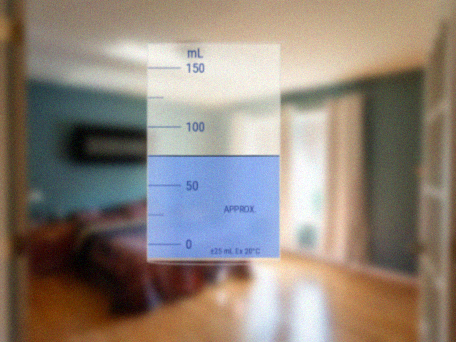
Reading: 75 mL
